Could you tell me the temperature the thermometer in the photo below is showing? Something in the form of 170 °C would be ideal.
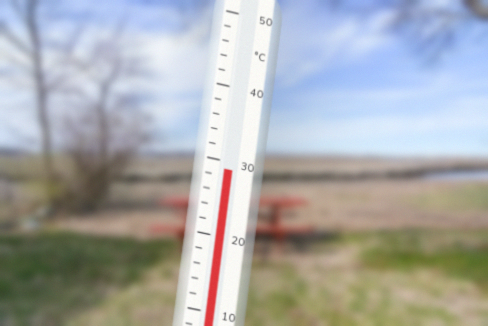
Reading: 29 °C
